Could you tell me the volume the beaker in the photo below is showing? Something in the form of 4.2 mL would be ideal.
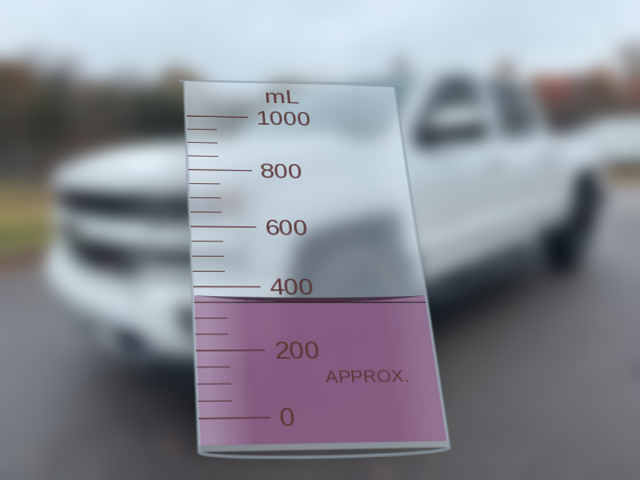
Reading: 350 mL
